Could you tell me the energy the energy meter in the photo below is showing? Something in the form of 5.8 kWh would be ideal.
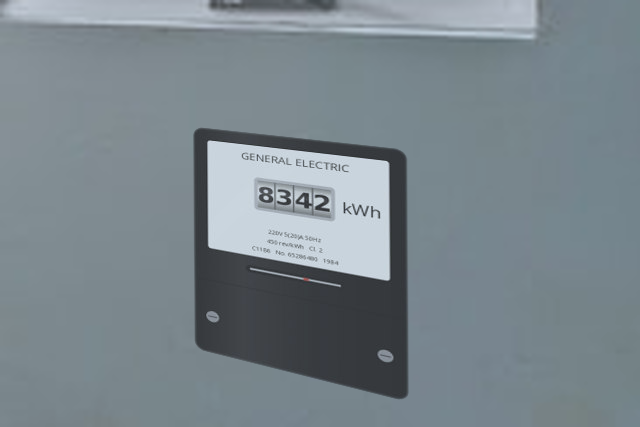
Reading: 8342 kWh
